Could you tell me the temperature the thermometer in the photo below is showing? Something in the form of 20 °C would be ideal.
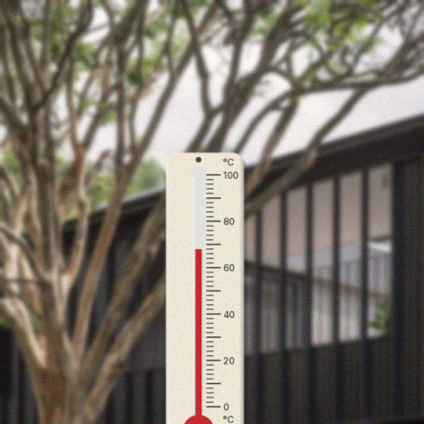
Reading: 68 °C
